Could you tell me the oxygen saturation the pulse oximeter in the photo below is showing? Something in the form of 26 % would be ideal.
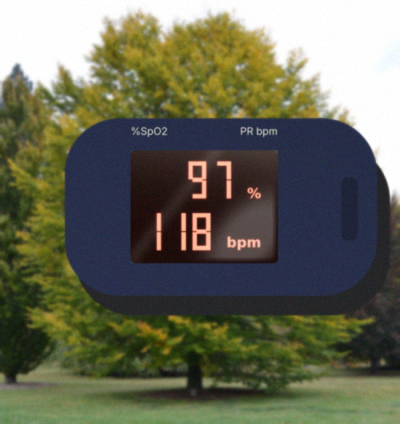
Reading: 97 %
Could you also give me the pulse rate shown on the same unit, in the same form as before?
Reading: 118 bpm
